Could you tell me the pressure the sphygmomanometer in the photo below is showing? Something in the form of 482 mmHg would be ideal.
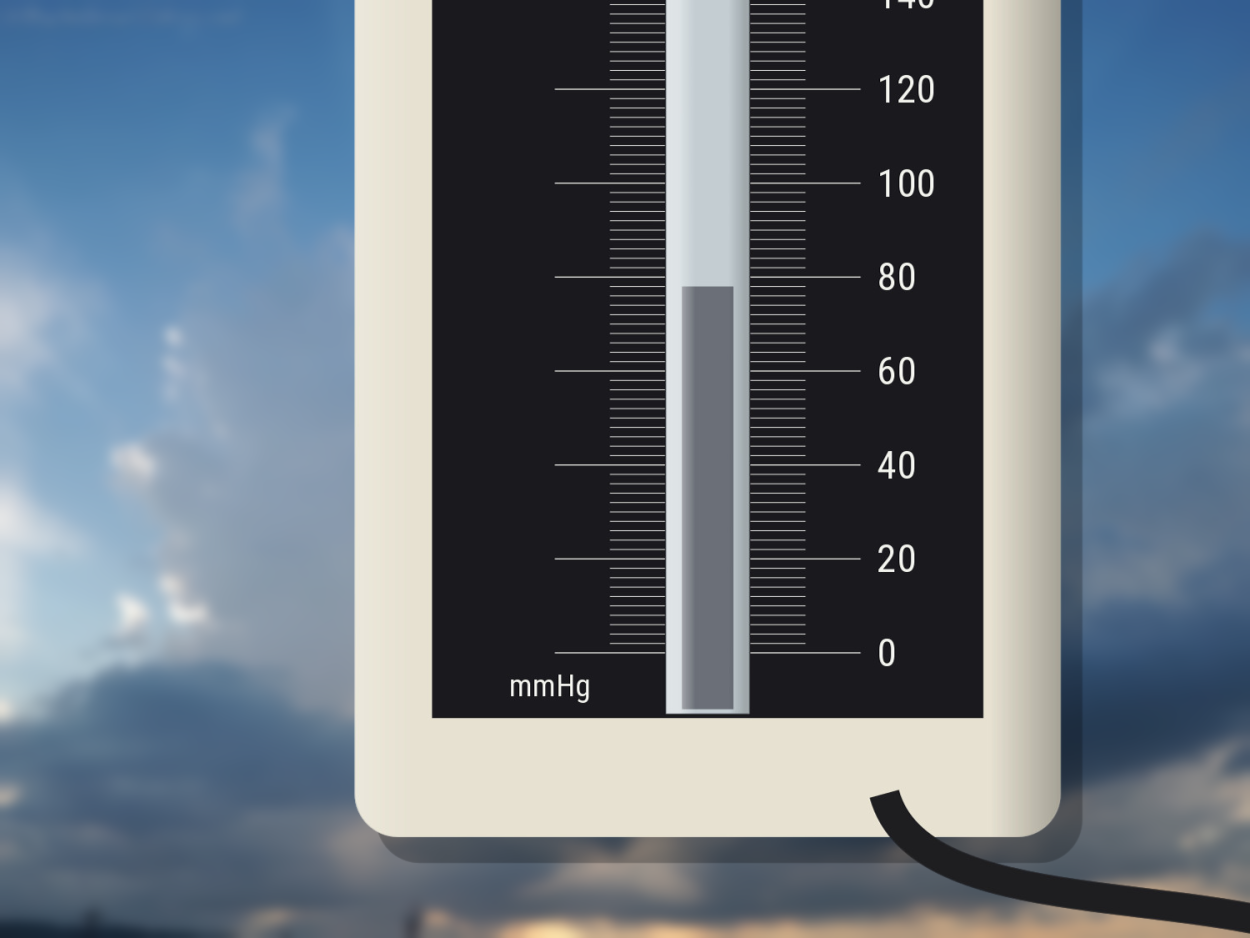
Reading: 78 mmHg
